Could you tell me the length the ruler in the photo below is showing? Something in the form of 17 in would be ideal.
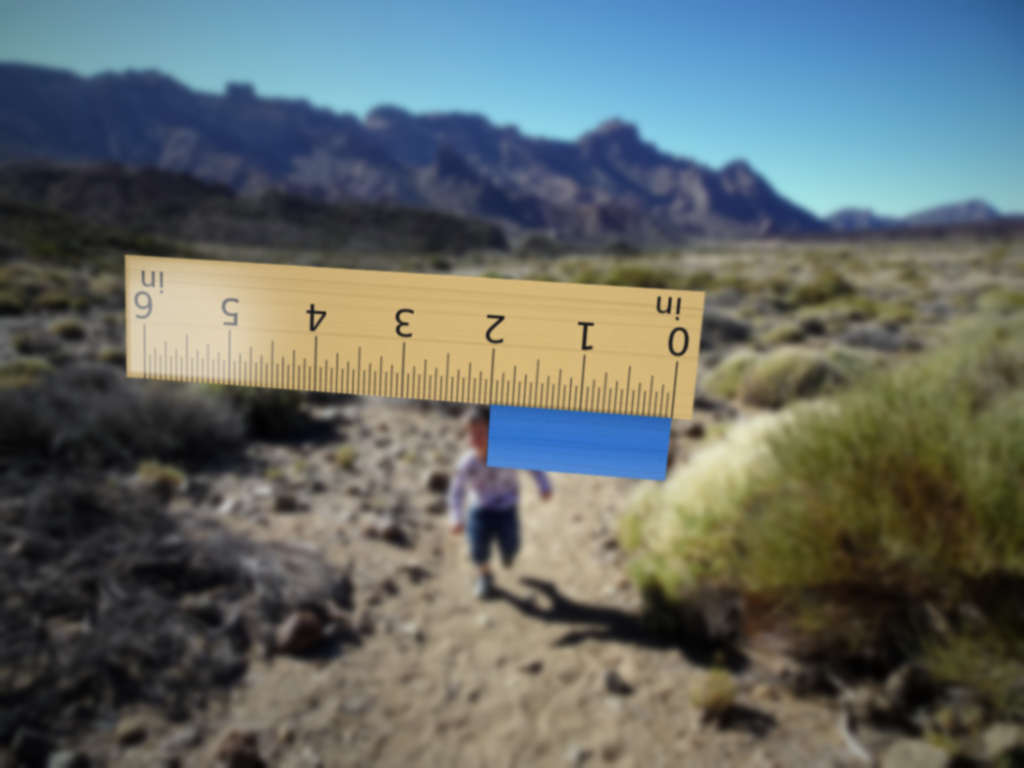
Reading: 2 in
